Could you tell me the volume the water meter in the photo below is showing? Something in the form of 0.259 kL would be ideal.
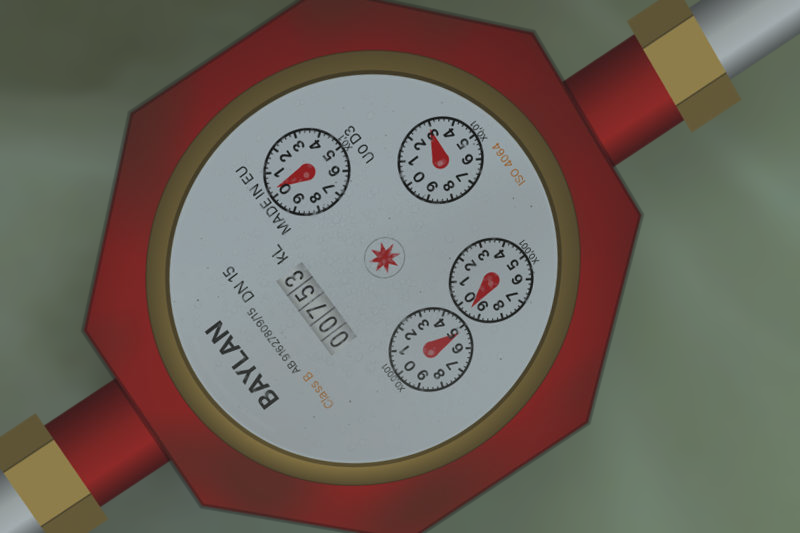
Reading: 753.0295 kL
